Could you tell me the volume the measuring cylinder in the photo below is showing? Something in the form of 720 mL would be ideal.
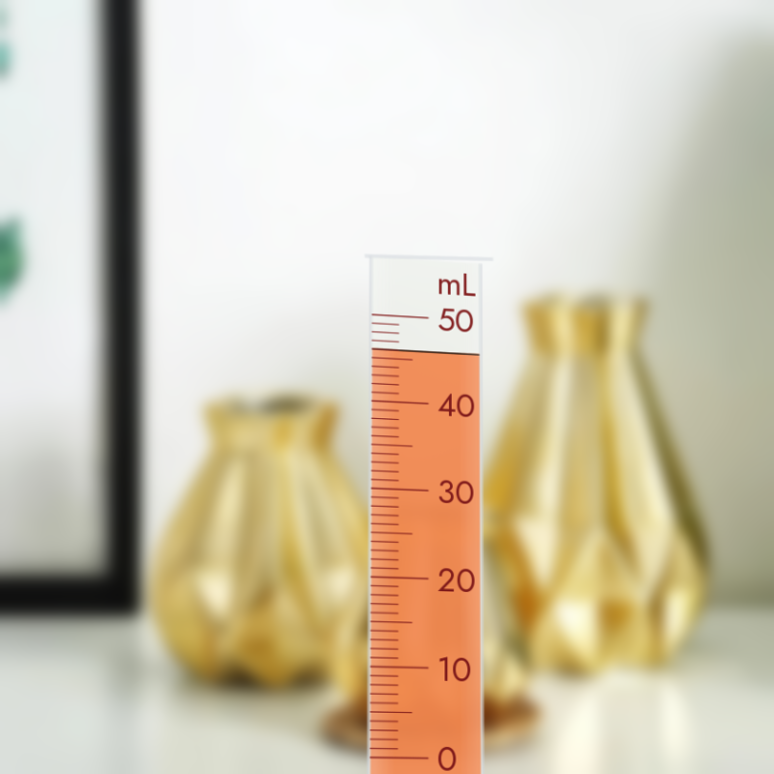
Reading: 46 mL
